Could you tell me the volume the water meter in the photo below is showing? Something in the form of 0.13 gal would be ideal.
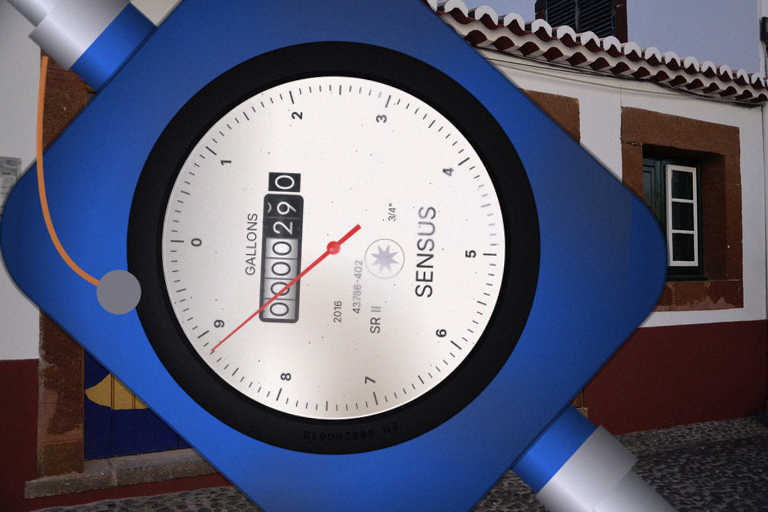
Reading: 288.8 gal
